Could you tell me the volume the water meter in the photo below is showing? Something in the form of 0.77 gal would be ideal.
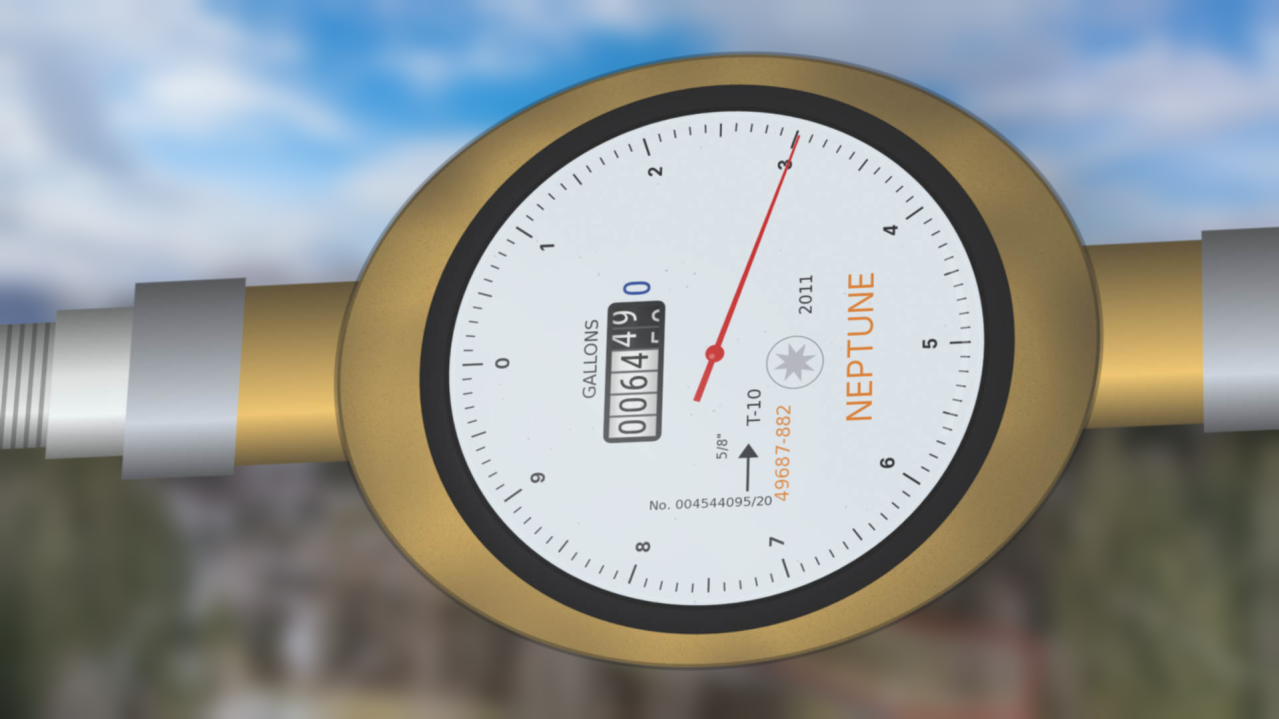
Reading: 64493.0 gal
